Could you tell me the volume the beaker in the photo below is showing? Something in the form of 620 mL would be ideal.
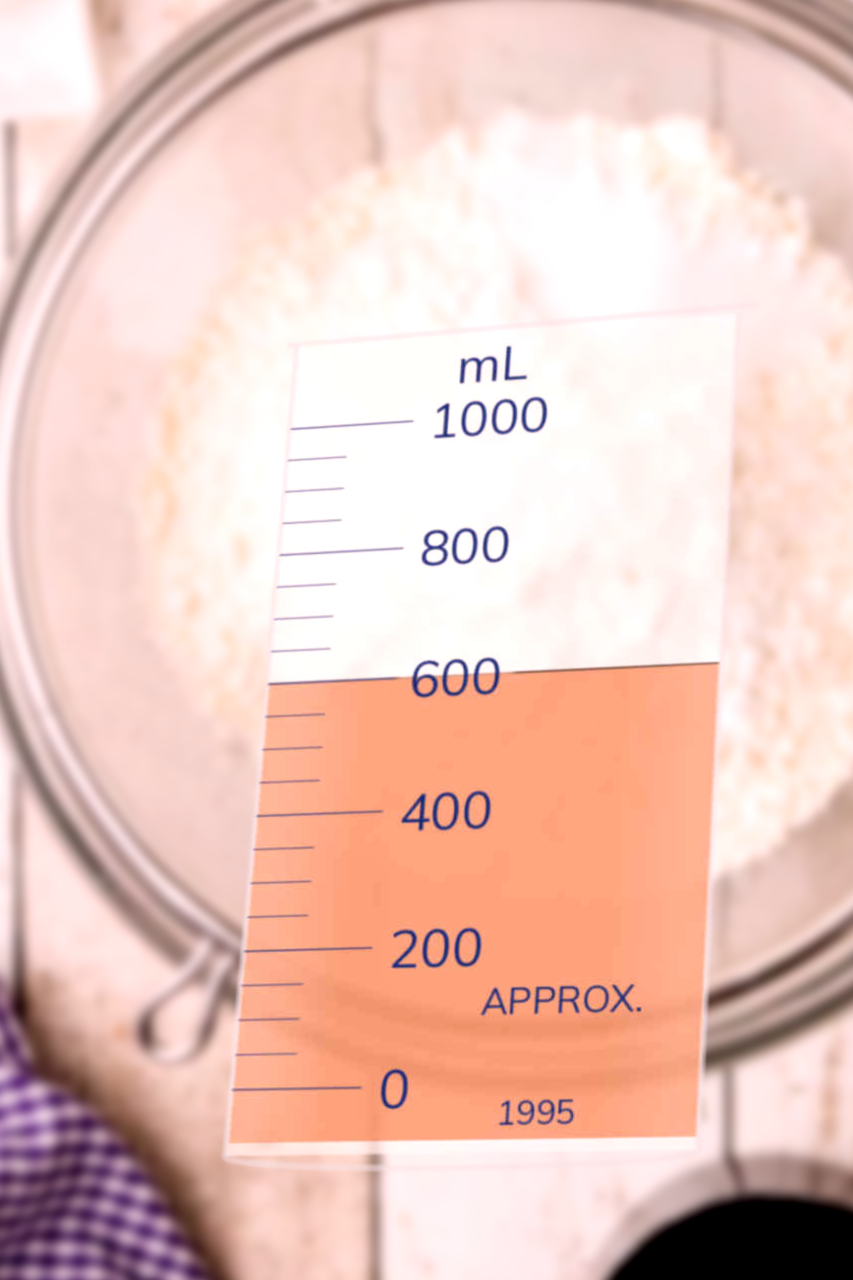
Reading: 600 mL
